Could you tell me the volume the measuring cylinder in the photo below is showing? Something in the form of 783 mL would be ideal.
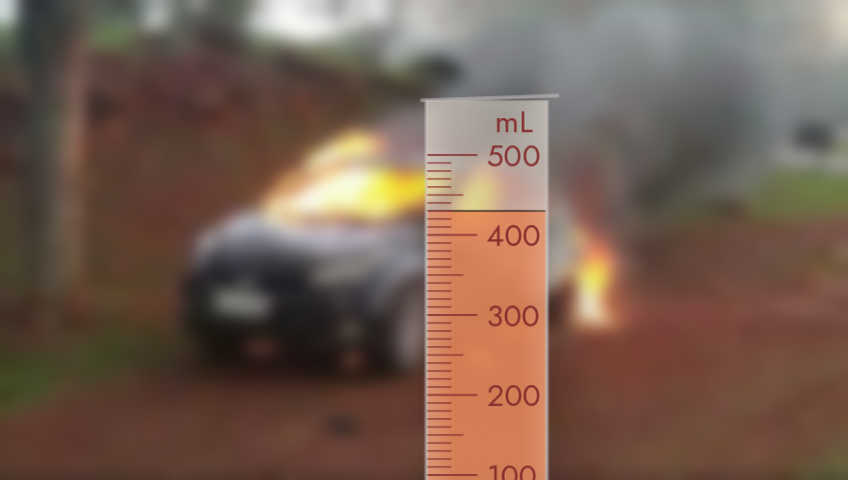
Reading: 430 mL
